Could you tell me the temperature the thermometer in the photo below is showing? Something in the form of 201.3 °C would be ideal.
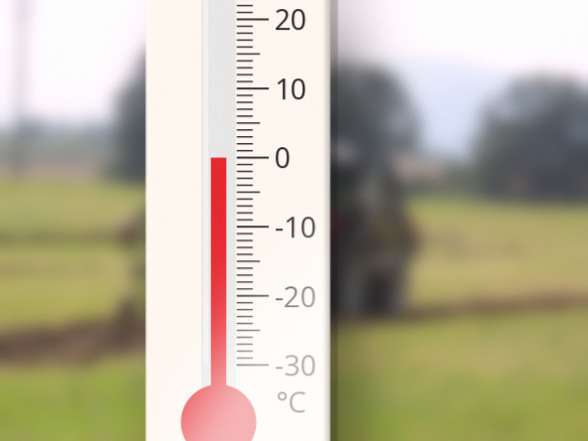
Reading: 0 °C
